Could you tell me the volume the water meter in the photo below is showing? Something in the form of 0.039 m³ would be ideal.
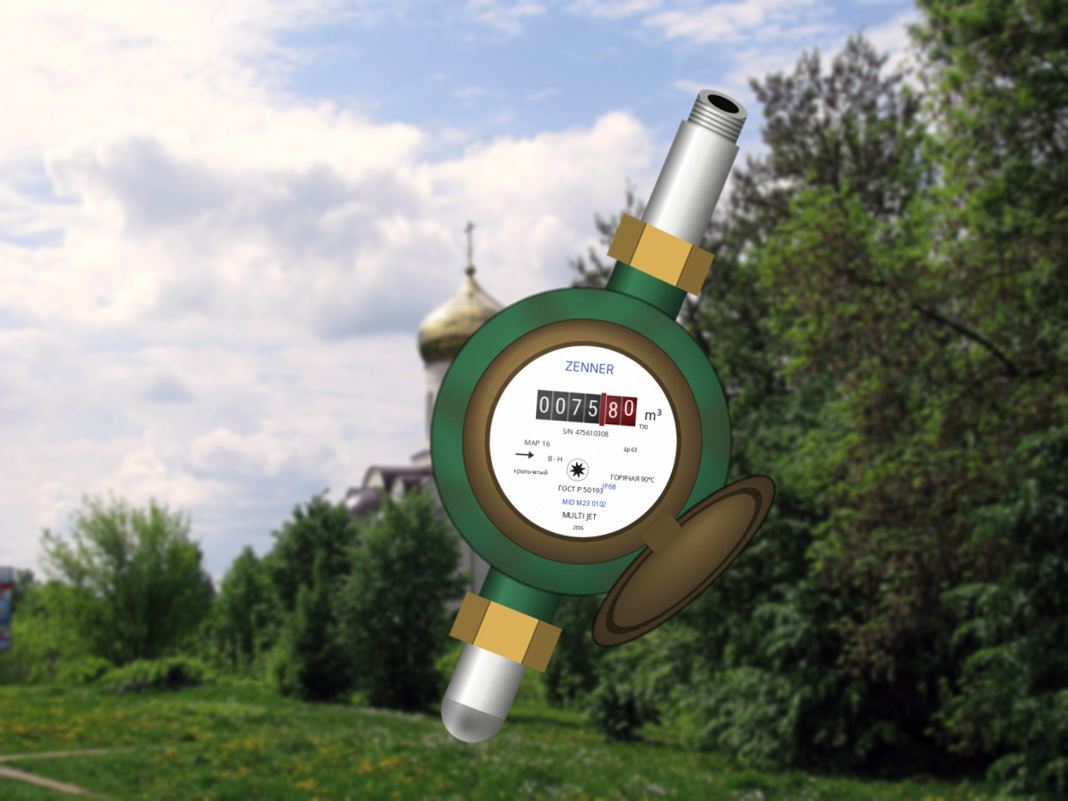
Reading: 75.80 m³
